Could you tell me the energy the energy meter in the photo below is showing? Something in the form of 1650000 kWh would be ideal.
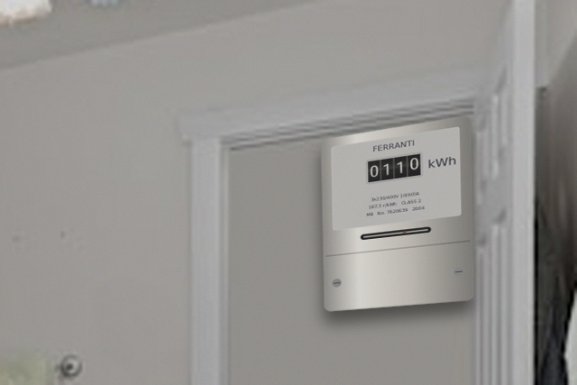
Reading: 110 kWh
